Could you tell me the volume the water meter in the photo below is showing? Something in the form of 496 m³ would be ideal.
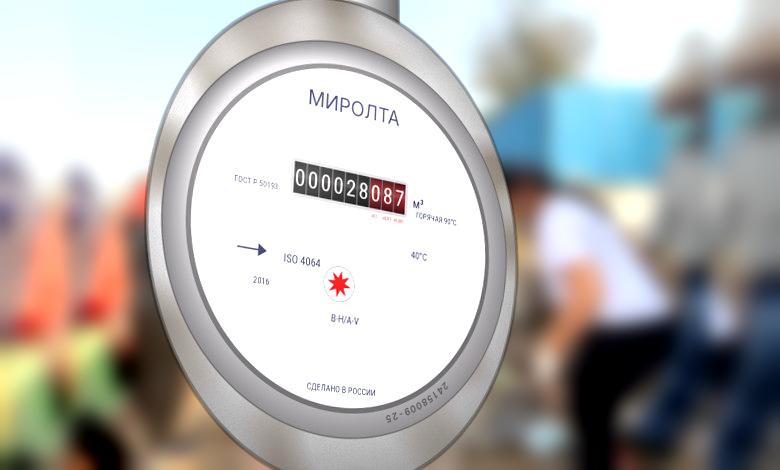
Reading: 28.087 m³
